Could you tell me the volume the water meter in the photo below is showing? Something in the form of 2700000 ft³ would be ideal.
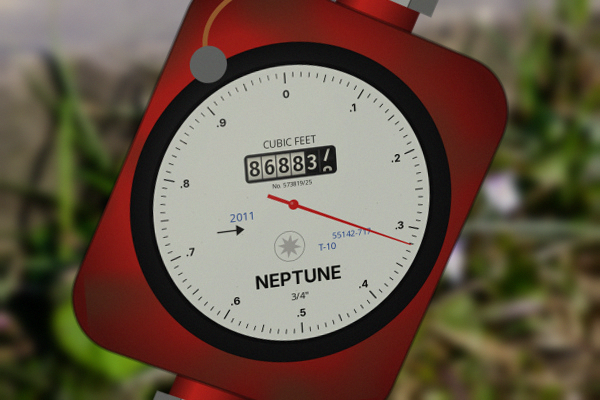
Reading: 868837.32 ft³
